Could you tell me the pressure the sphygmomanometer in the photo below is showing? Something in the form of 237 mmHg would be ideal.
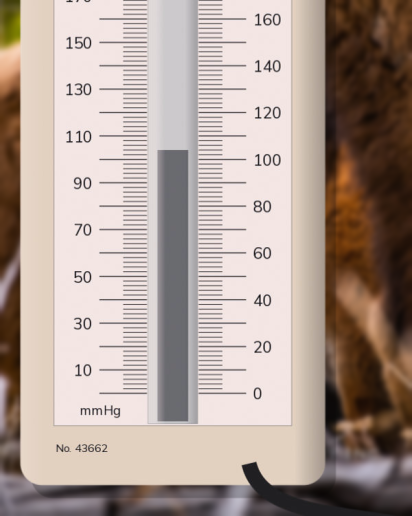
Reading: 104 mmHg
